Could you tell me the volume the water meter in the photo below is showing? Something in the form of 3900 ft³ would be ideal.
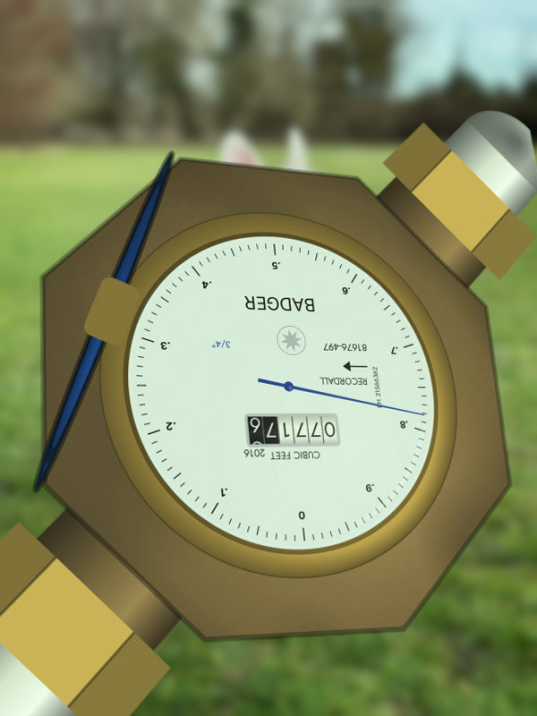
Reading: 77175.78 ft³
